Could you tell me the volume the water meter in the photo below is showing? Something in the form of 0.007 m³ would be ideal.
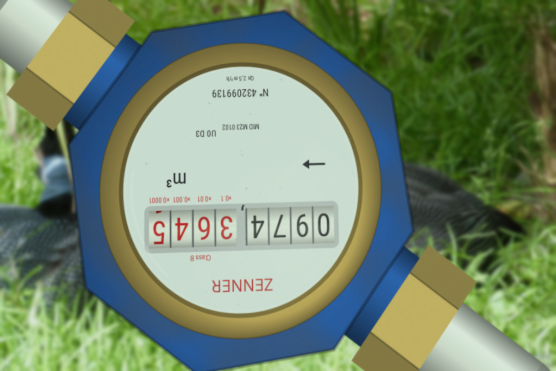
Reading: 974.3645 m³
